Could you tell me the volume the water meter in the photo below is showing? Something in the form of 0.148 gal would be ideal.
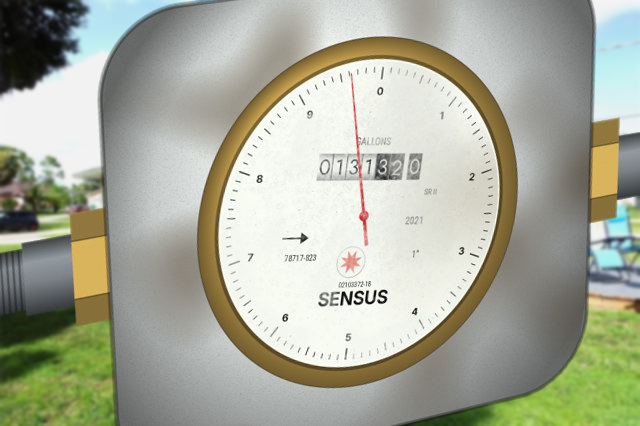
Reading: 131319.6 gal
